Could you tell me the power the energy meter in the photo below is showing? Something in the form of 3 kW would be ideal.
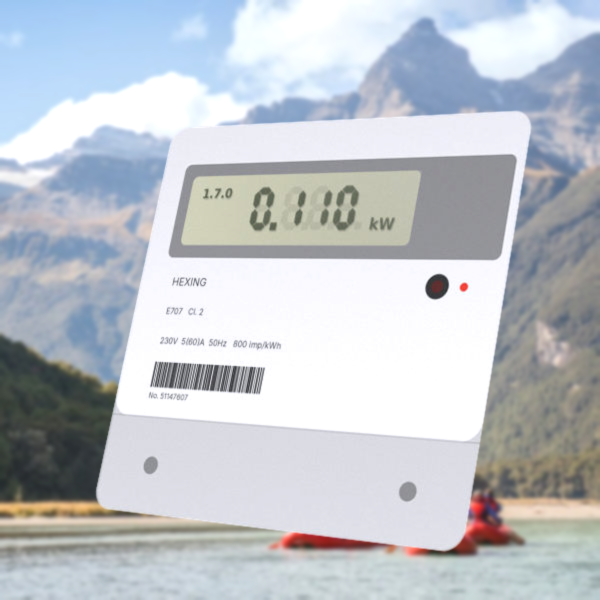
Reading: 0.110 kW
